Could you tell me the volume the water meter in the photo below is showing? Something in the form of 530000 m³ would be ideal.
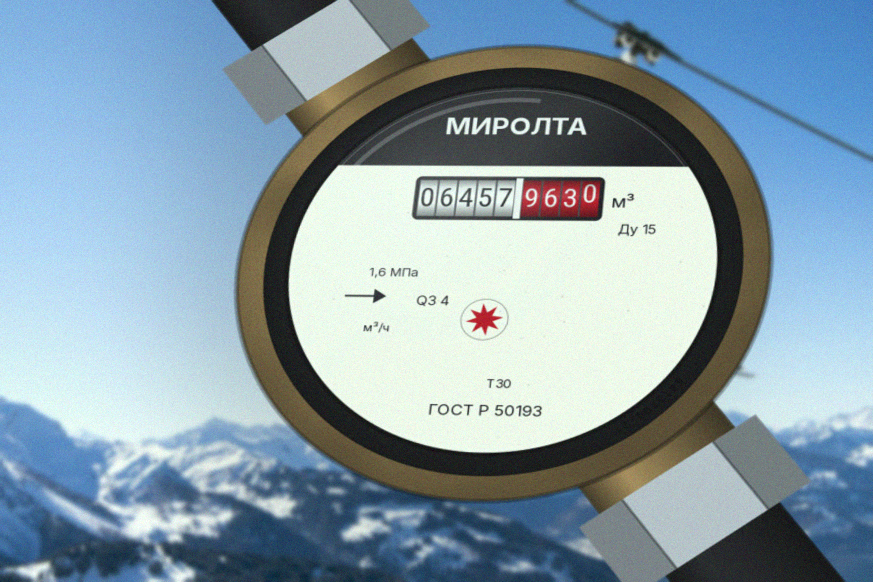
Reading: 6457.9630 m³
